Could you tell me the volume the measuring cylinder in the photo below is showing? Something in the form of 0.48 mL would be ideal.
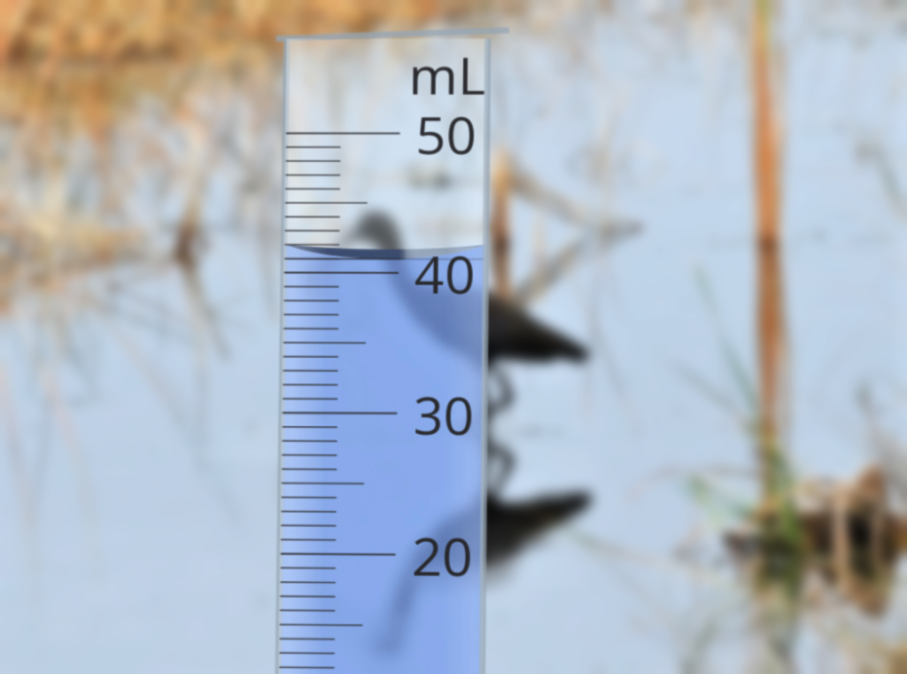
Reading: 41 mL
